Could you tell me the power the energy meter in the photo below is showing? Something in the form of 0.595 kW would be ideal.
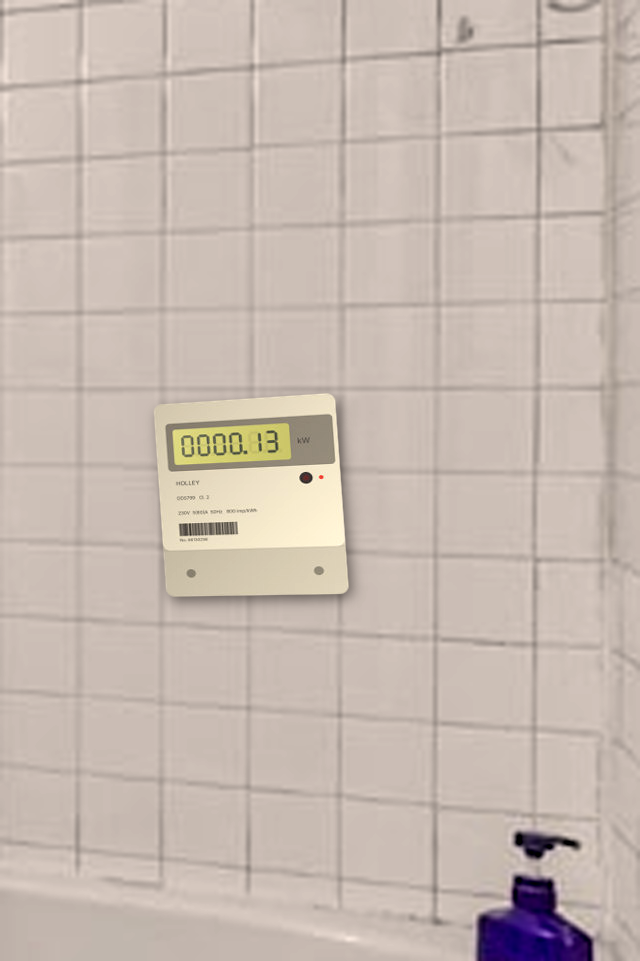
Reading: 0.13 kW
